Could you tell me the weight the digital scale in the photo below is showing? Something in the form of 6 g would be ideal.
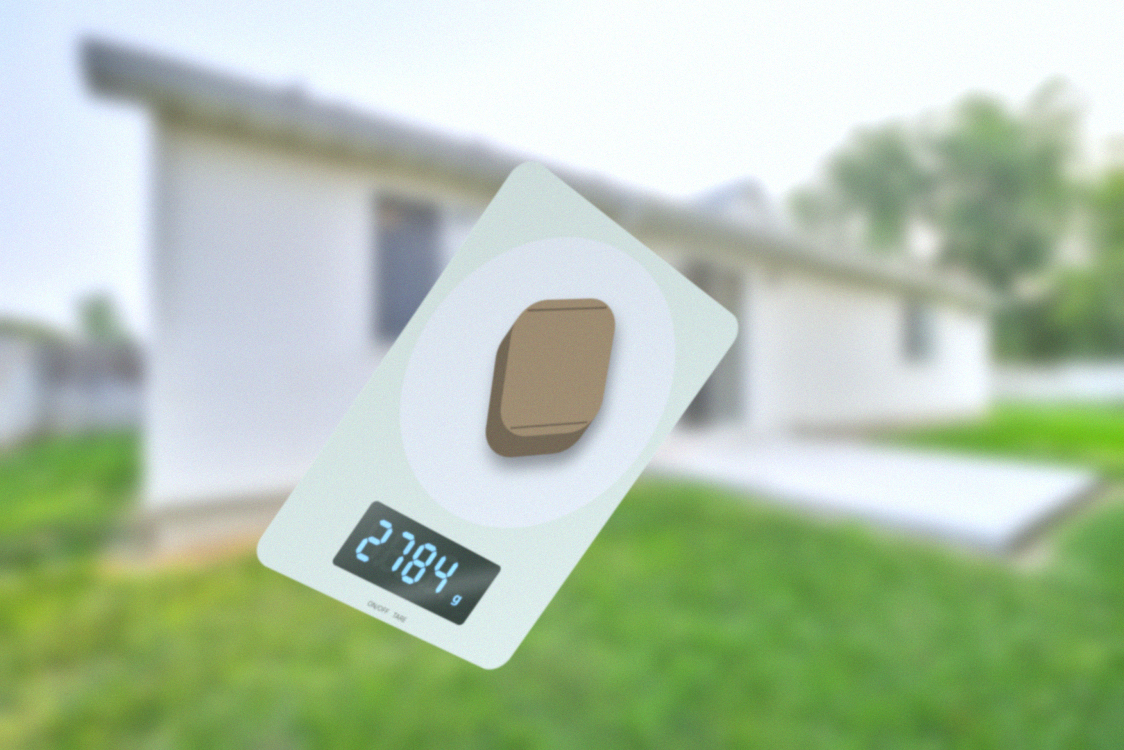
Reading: 2784 g
